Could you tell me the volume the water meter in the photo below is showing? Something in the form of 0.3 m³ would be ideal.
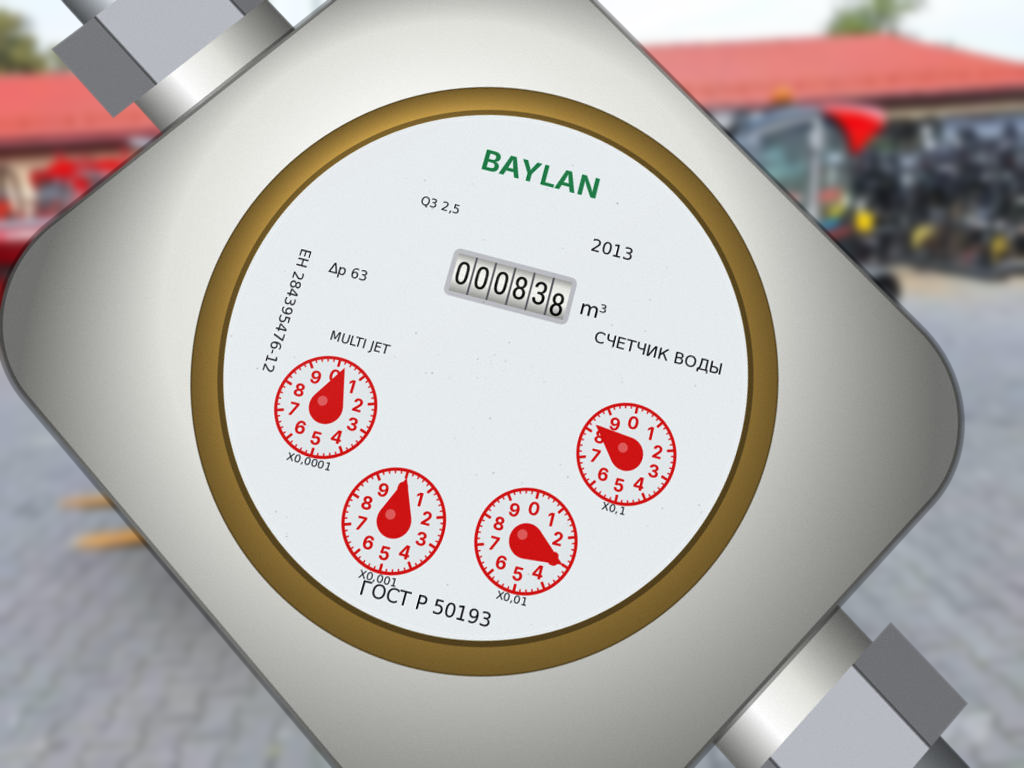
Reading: 837.8300 m³
